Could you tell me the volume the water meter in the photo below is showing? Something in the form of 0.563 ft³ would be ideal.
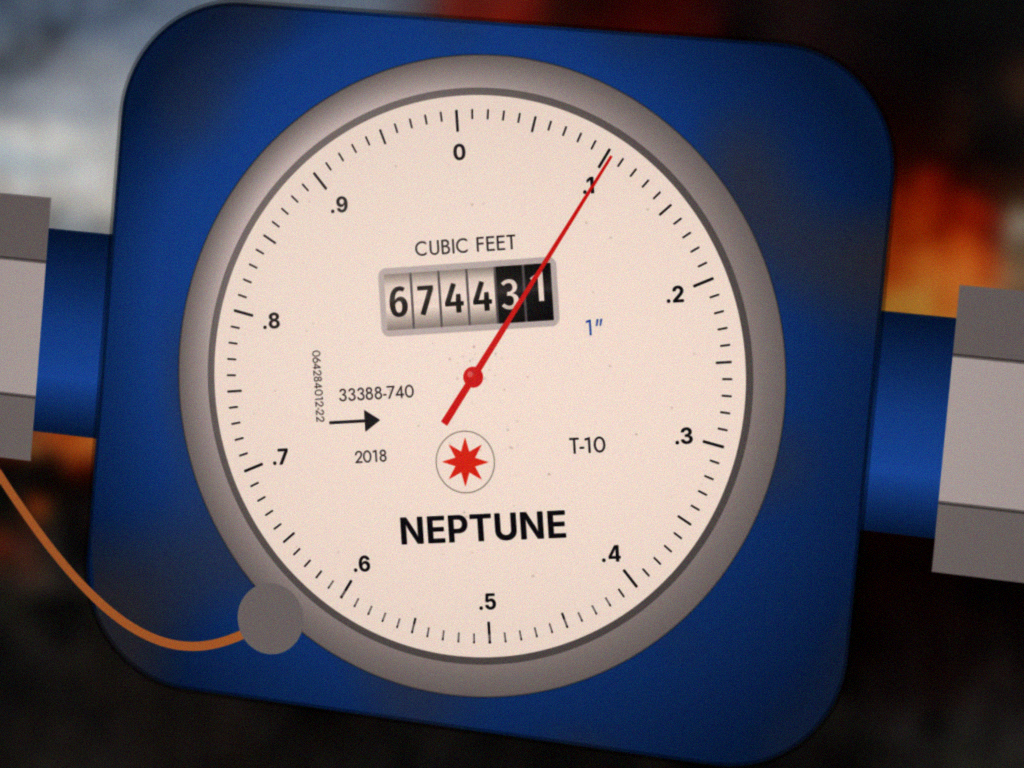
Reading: 674431.10 ft³
